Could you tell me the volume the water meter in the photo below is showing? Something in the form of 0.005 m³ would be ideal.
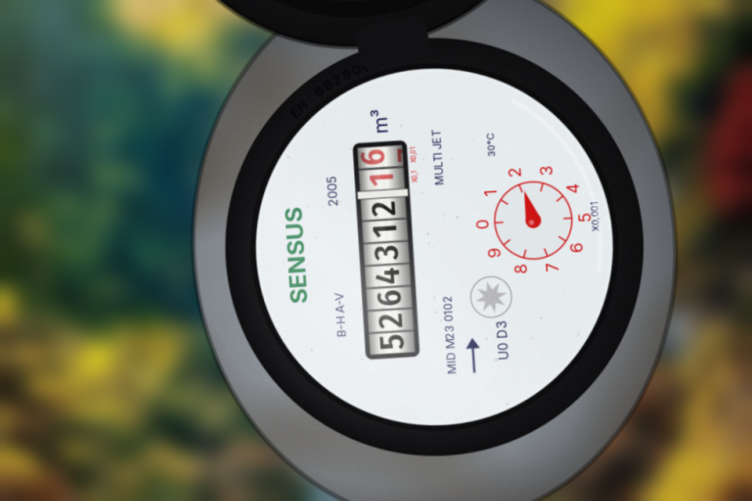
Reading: 5264312.162 m³
